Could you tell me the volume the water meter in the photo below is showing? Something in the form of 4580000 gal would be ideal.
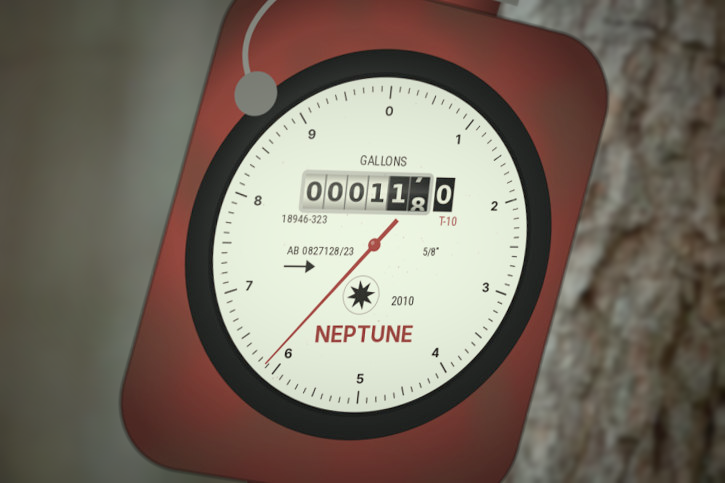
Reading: 1176.1 gal
